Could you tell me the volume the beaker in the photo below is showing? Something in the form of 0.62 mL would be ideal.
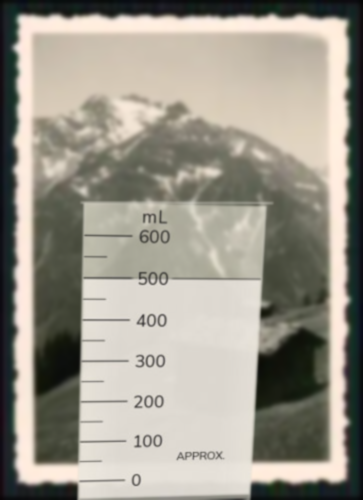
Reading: 500 mL
